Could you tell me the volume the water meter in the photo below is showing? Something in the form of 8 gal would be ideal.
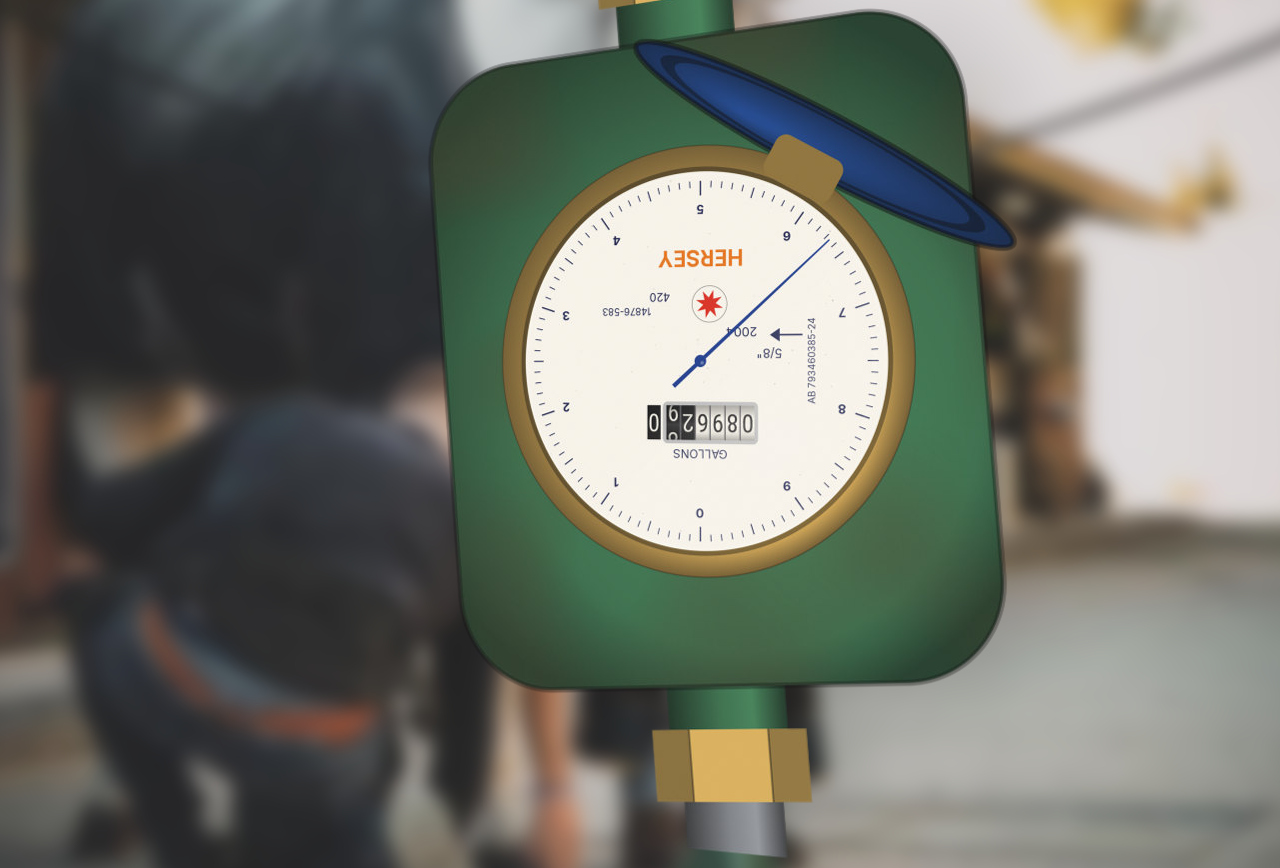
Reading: 896286.3 gal
